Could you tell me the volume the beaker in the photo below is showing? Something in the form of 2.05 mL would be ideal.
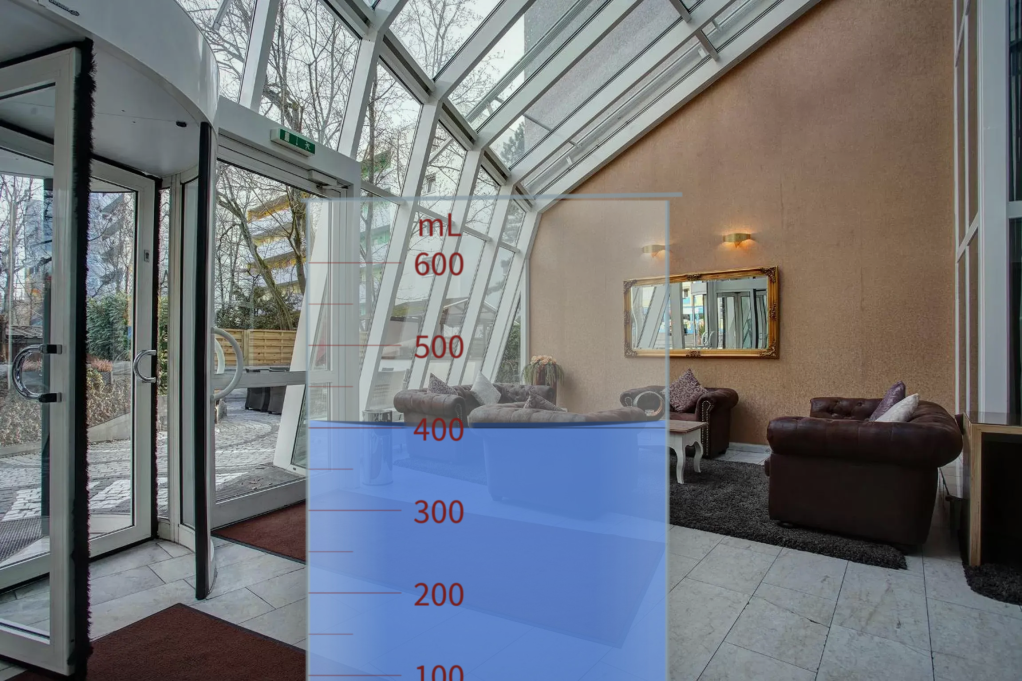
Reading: 400 mL
